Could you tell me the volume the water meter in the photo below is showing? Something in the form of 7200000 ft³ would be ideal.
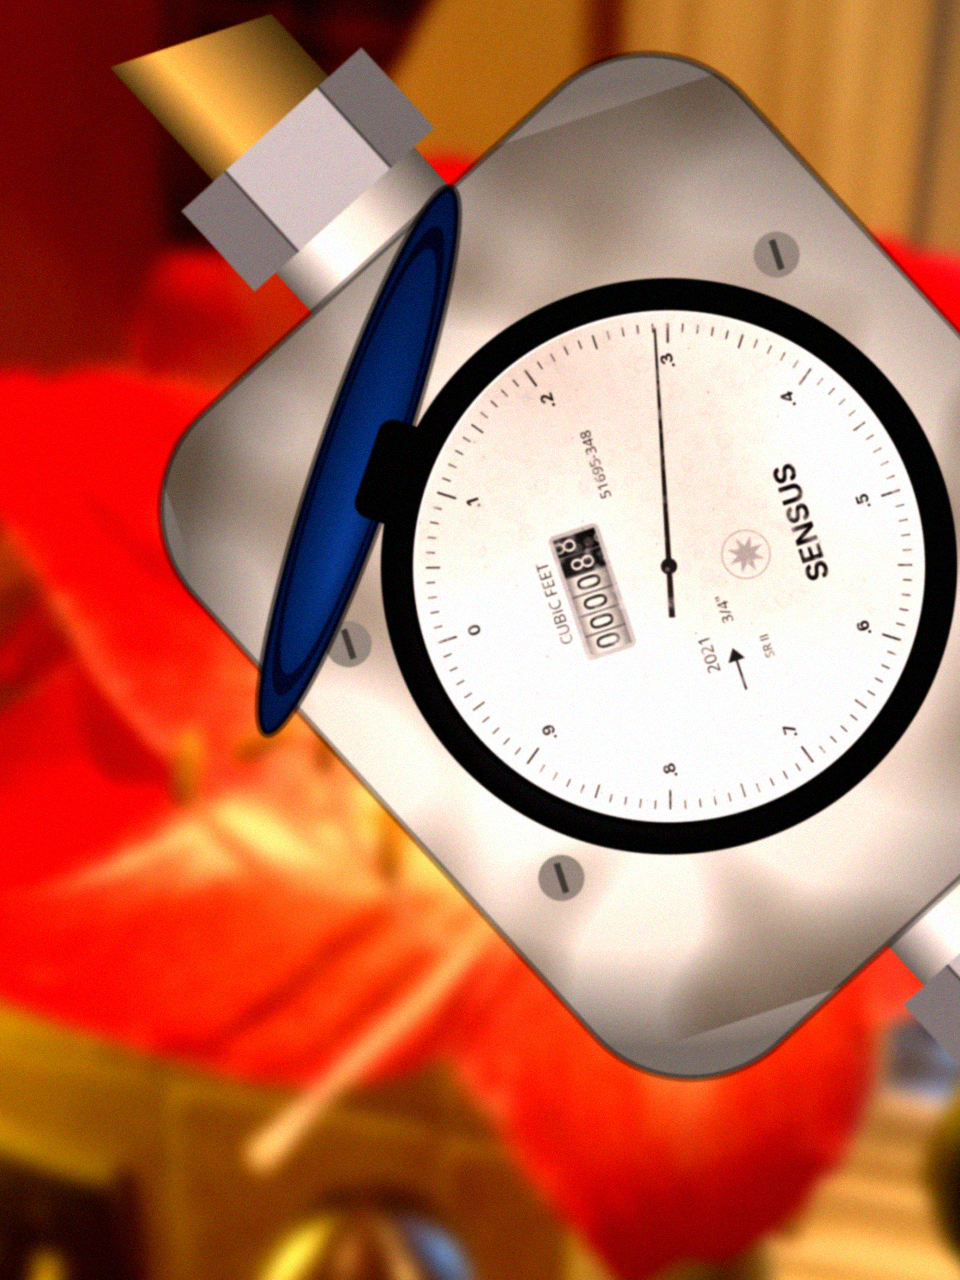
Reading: 88.29 ft³
